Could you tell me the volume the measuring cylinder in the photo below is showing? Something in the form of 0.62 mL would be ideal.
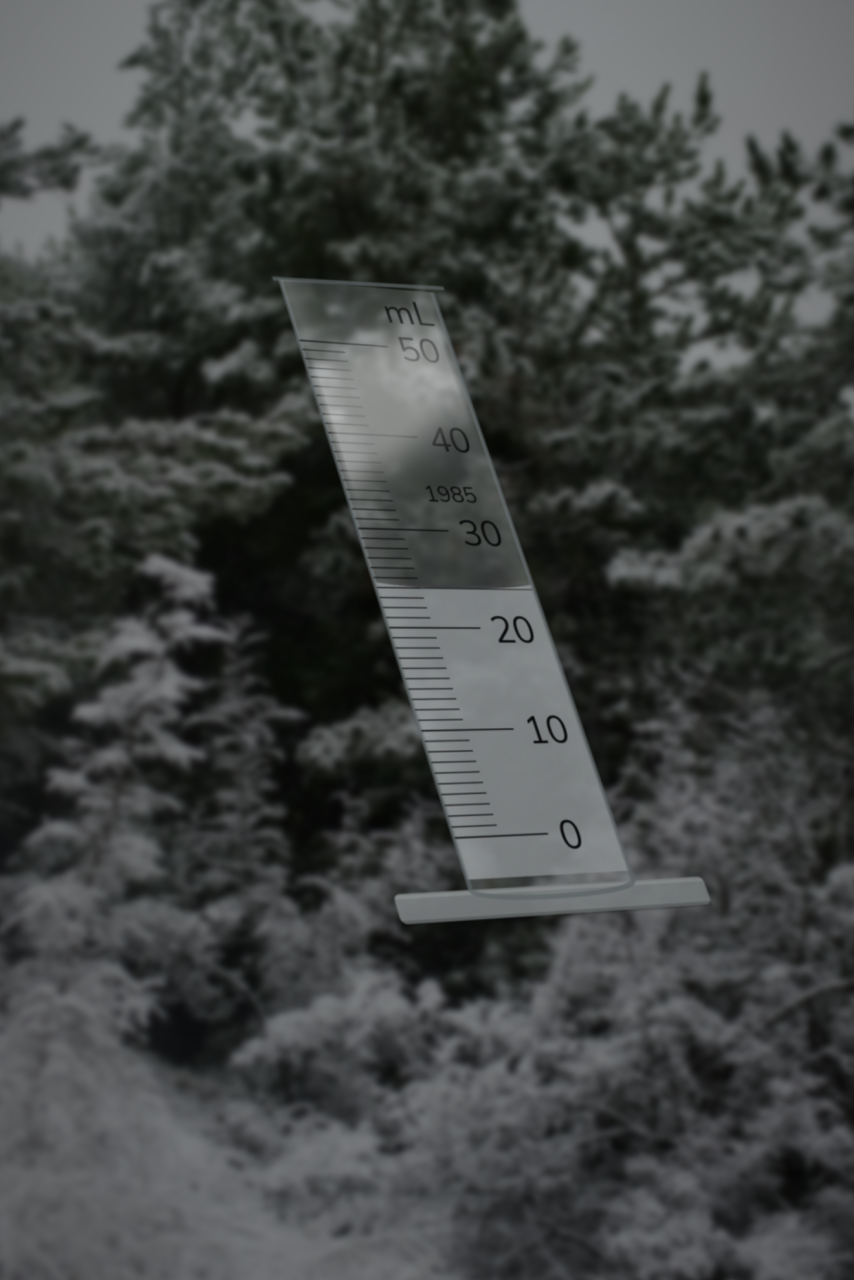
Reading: 24 mL
